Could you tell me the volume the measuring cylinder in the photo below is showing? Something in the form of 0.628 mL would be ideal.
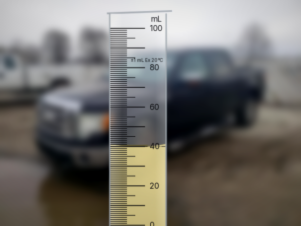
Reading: 40 mL
